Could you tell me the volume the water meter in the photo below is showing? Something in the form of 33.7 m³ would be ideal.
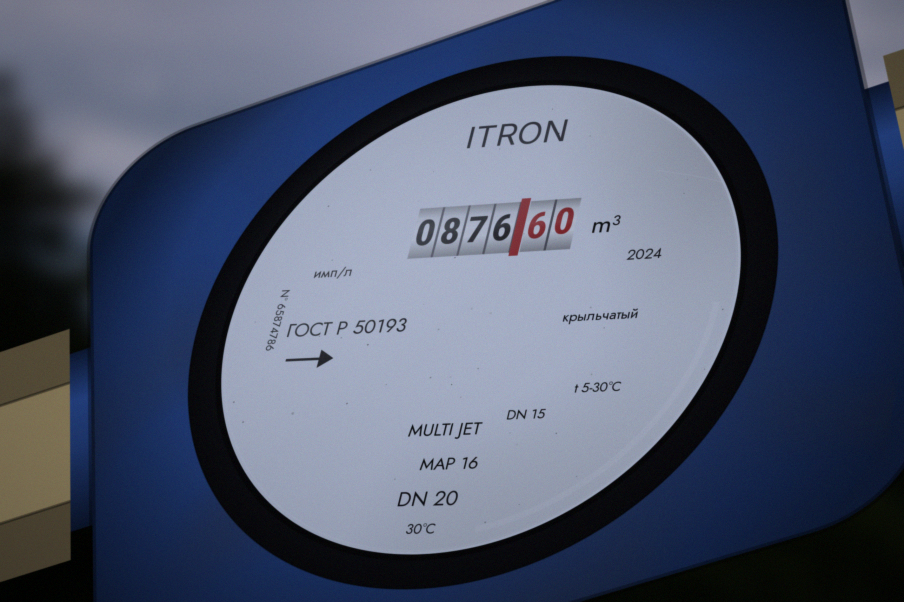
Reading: 876.60 m³
